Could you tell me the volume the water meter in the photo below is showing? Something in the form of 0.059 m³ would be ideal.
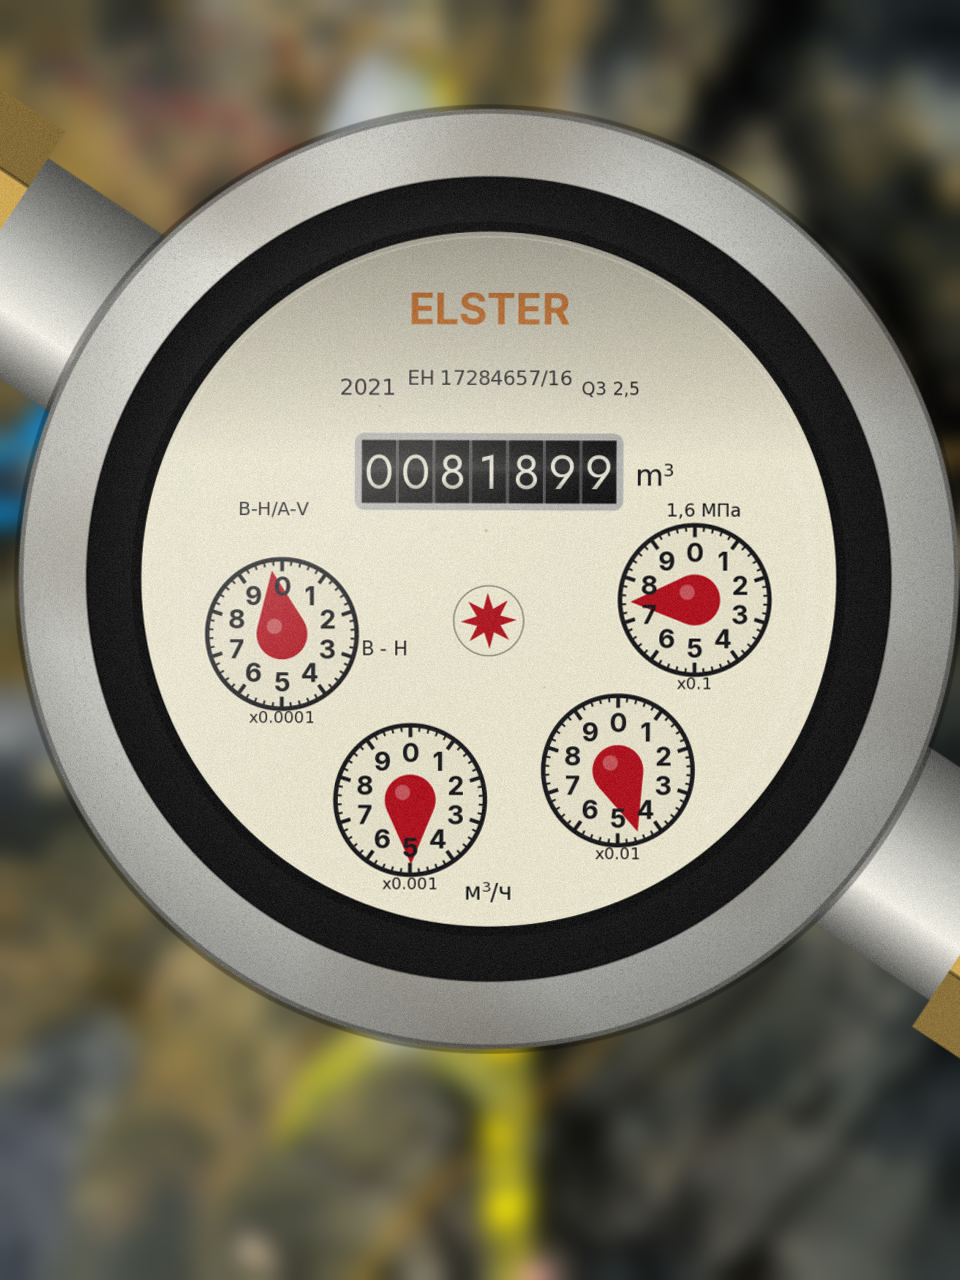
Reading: 81899.7449 m³
